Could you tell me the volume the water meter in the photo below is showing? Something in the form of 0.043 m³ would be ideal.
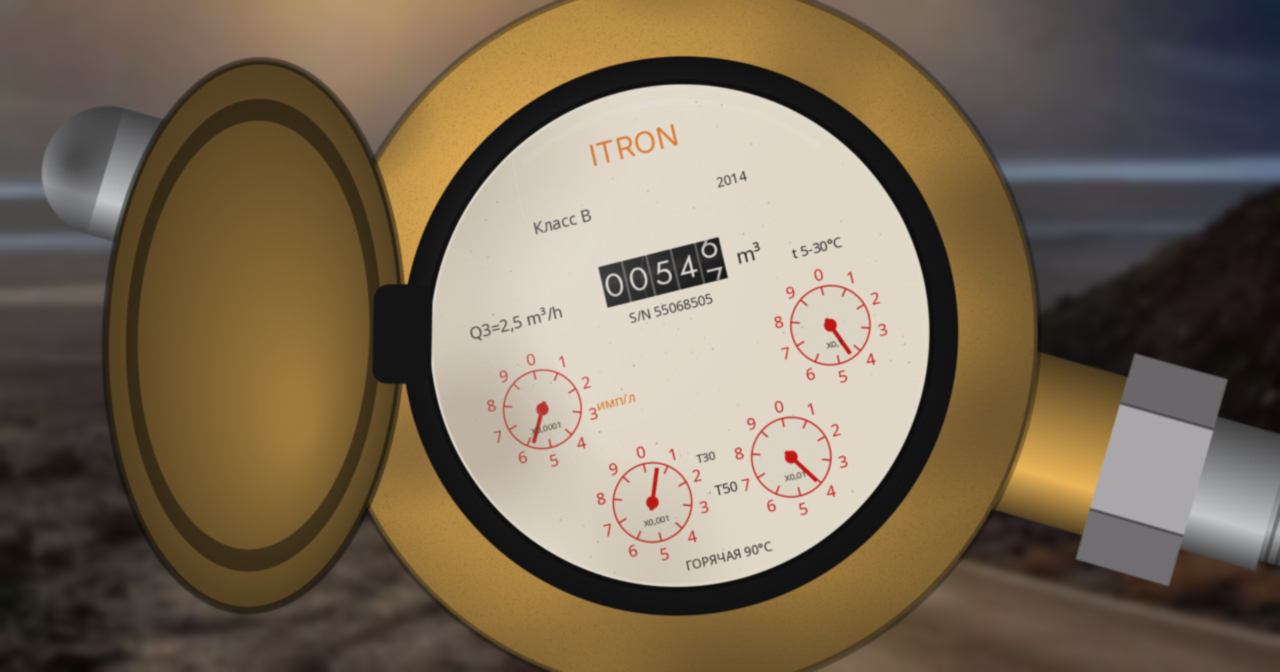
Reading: 546.4405 m³
